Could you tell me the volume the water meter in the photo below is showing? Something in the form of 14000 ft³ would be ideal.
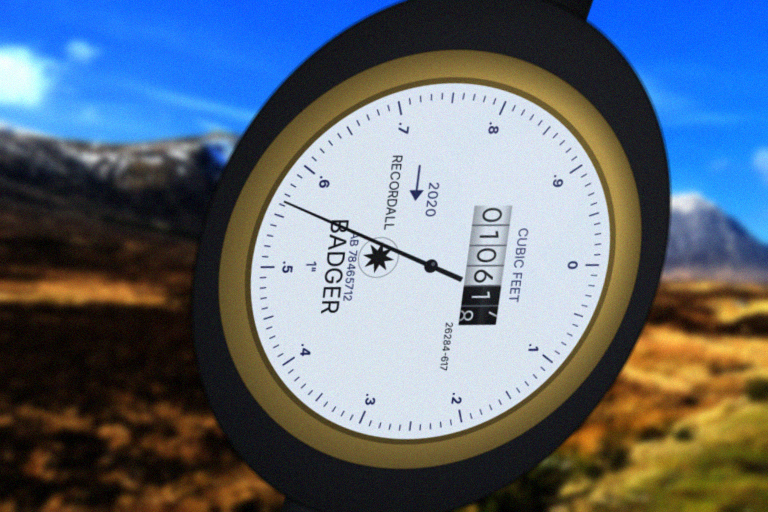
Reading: 10617.56 ft³
